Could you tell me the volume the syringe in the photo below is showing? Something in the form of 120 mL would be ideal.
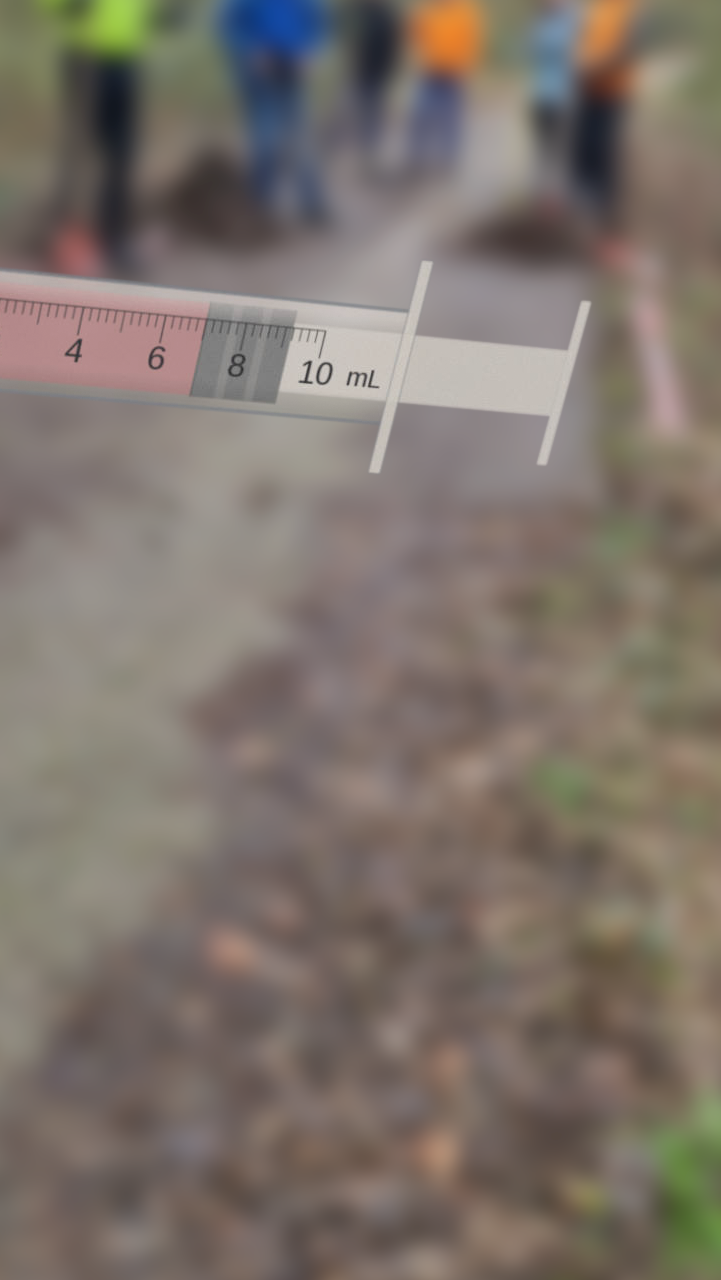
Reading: 7 mL
